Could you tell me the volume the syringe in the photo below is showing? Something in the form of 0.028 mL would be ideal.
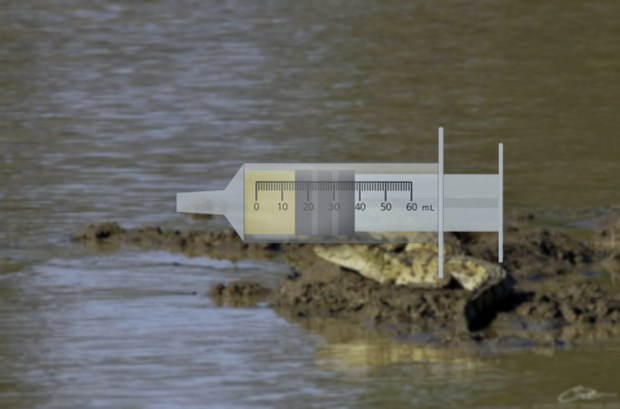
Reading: 15 mL
